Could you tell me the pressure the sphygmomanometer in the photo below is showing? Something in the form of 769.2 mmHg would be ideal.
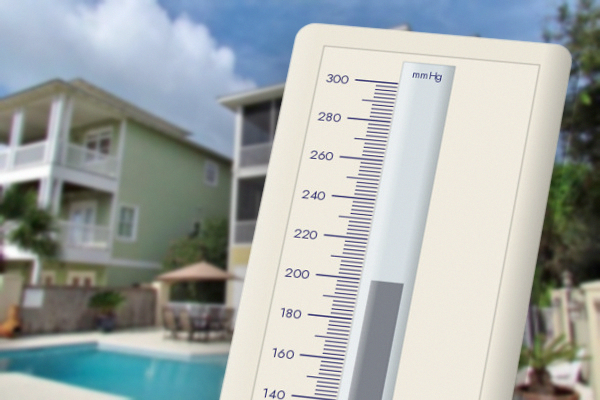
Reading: 200 mmHg
